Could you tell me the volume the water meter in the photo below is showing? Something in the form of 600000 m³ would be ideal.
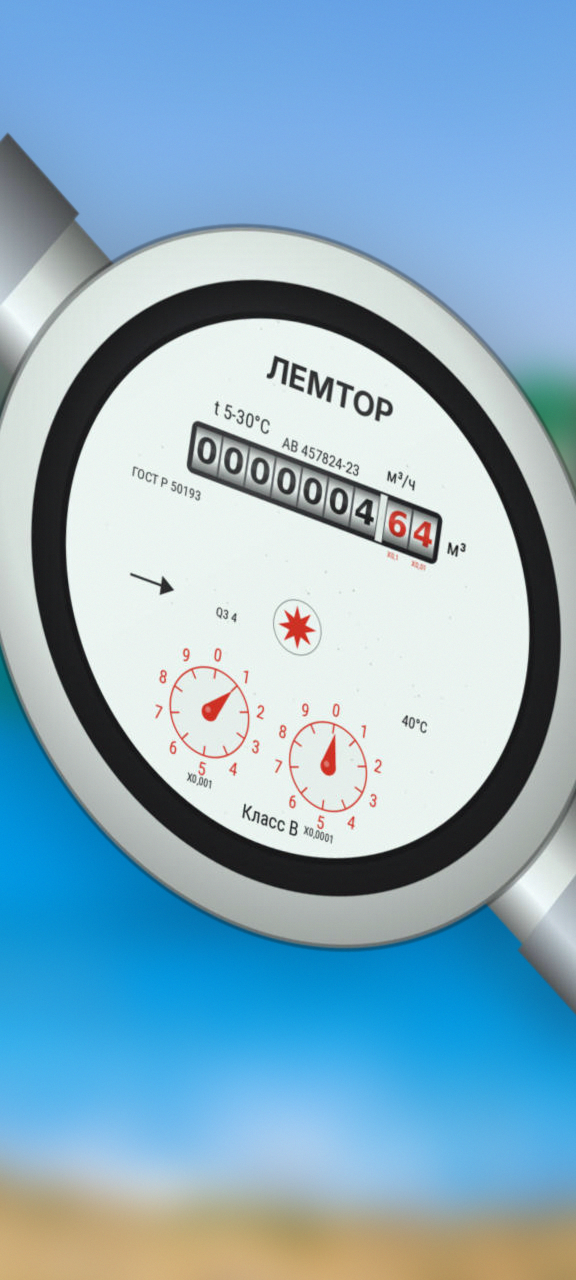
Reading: 4.6410 m³
